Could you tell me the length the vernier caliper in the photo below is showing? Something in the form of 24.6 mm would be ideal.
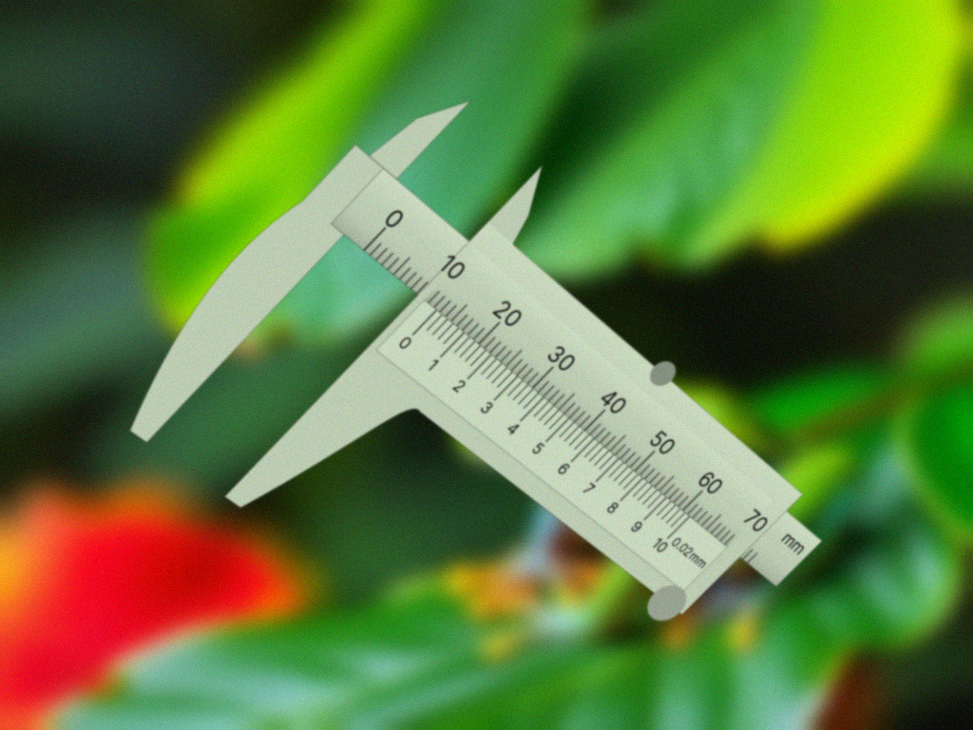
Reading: 12.5 mm
